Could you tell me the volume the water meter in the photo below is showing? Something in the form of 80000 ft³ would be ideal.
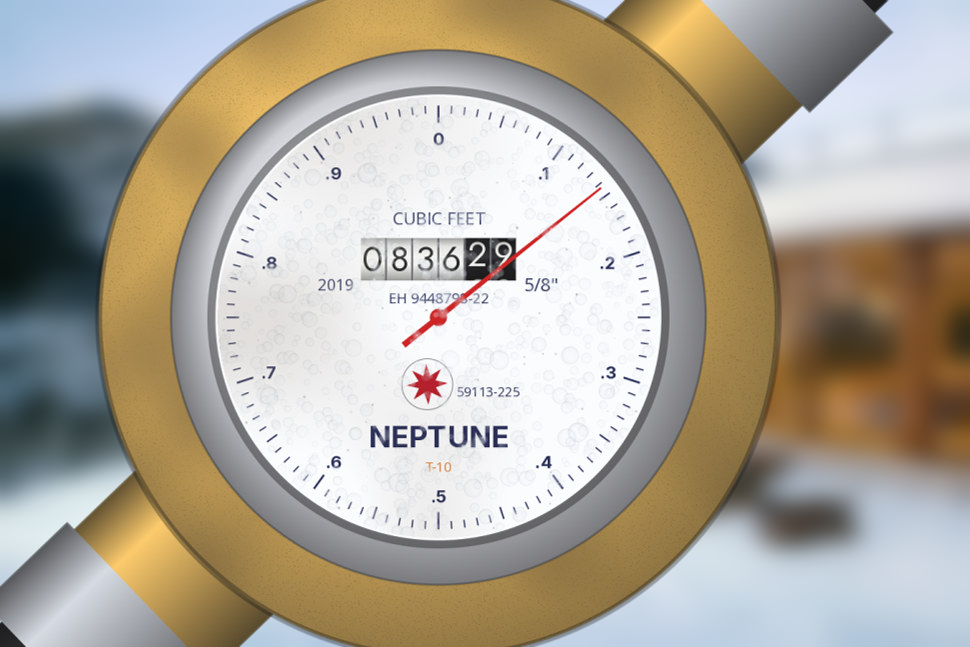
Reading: 83629.14 ft³
